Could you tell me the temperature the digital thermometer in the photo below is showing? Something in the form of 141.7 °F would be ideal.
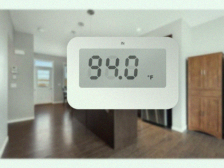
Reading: 94.0 °F
